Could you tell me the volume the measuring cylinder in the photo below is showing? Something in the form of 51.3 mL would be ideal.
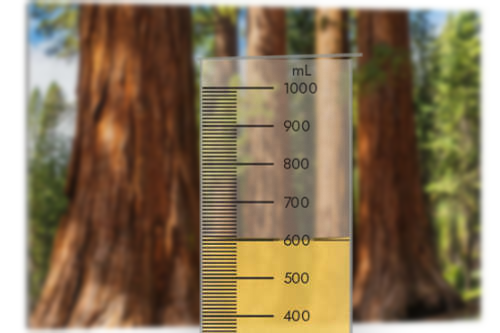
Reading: 600 mL
